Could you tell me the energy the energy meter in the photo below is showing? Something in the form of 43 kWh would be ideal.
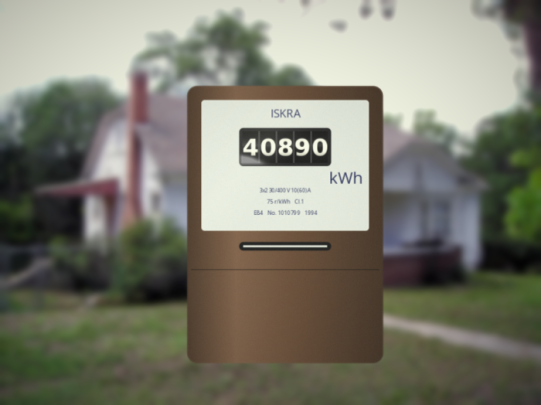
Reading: 40890 kWh
